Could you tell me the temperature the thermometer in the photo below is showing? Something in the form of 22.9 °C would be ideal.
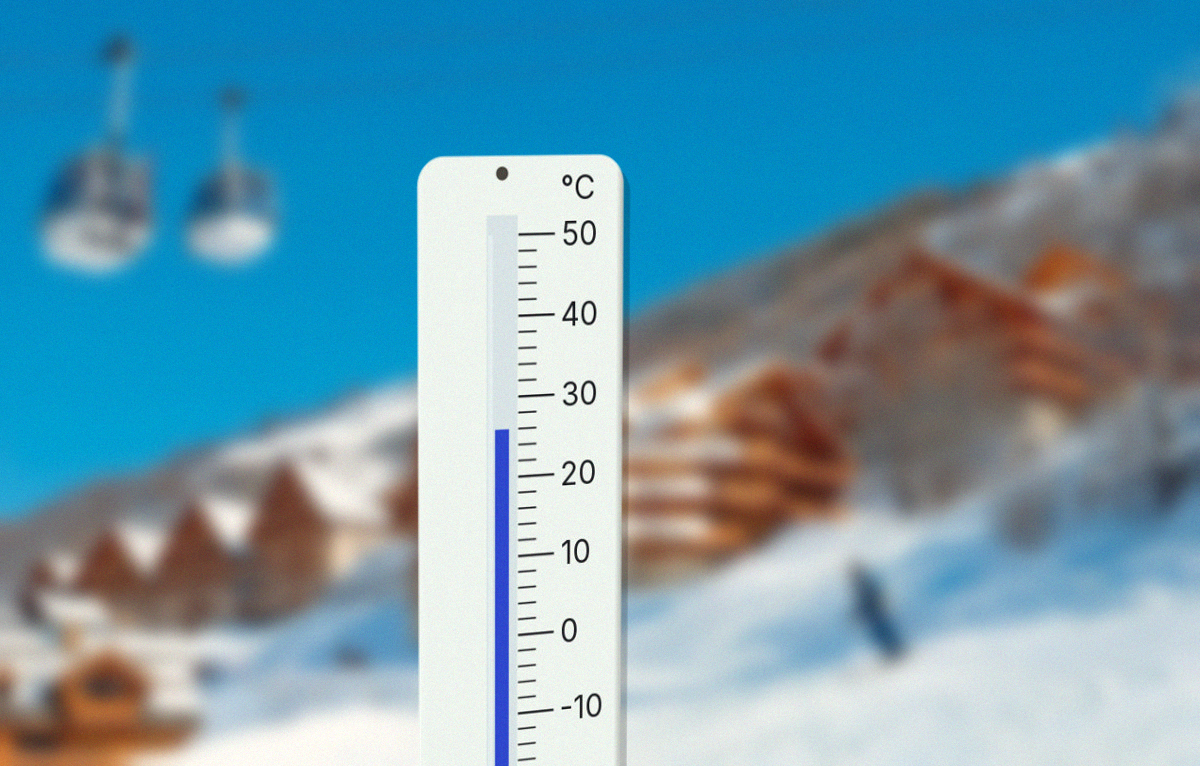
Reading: 26 °C
